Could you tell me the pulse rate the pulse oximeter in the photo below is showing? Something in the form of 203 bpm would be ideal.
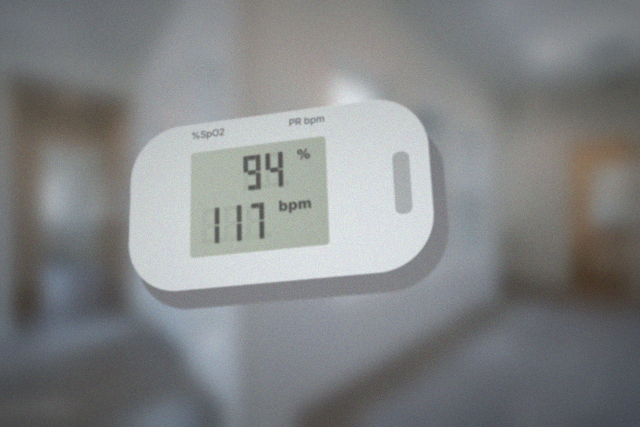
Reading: 117 bpm
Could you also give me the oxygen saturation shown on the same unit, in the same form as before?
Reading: 94 %
